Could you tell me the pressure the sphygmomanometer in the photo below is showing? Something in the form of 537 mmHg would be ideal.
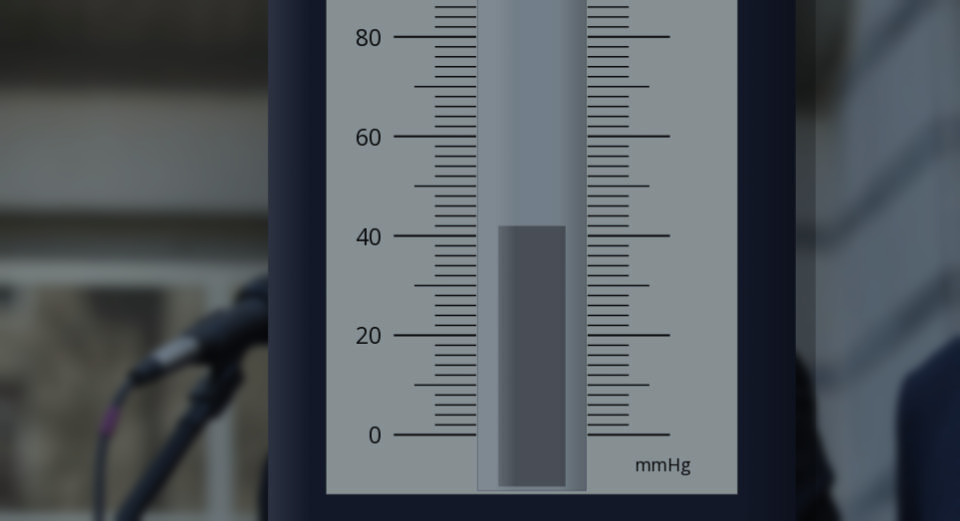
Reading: 42 mmHg
